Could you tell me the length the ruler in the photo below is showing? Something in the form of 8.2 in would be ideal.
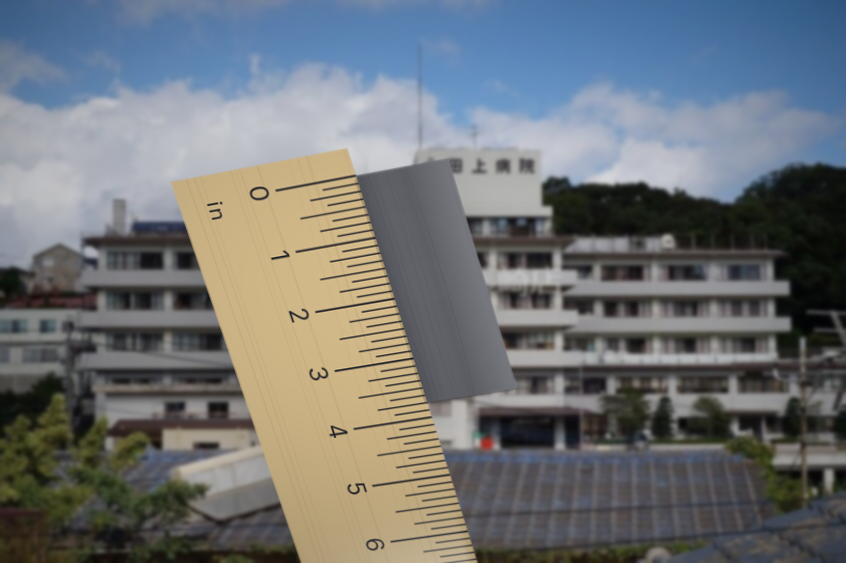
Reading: 3.75 in
